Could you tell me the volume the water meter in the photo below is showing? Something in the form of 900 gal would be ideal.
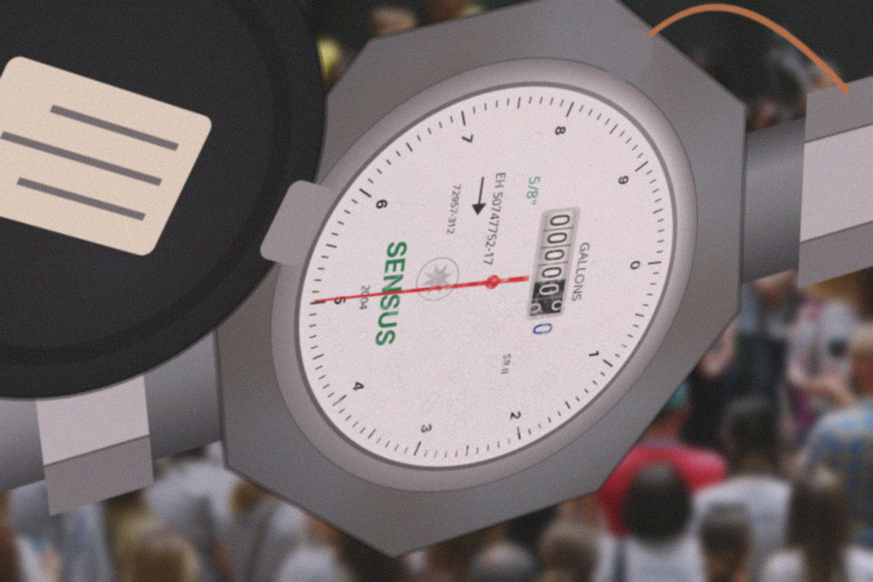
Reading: 85.0 gal
